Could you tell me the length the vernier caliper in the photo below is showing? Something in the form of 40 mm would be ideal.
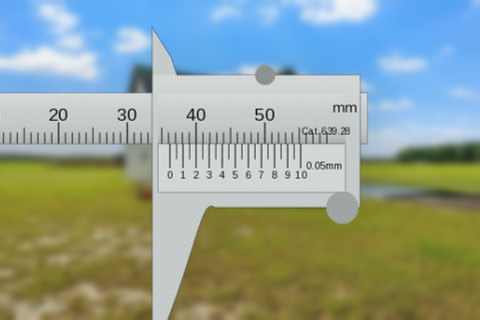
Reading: 36.2 mm
